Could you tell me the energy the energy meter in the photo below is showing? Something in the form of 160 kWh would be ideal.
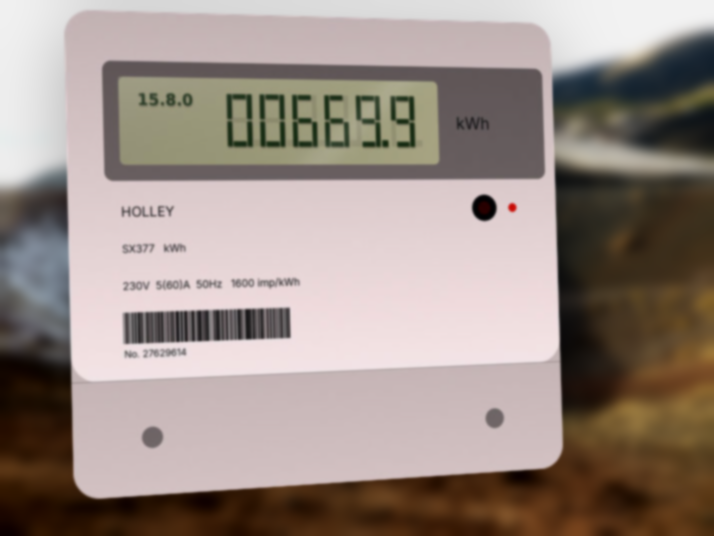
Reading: 669.9 kWh
